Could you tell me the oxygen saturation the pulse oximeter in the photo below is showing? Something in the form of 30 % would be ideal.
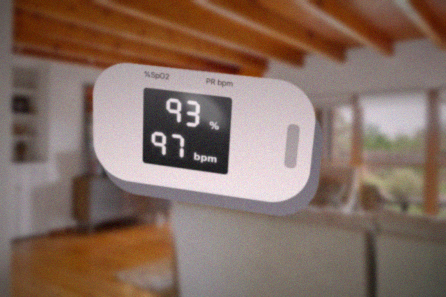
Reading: 93 %
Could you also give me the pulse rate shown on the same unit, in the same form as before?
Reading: 97 bpm
